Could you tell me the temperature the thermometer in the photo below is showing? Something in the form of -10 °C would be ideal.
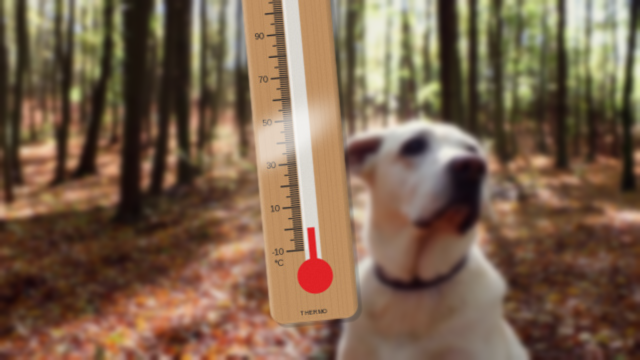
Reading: 0 °C
